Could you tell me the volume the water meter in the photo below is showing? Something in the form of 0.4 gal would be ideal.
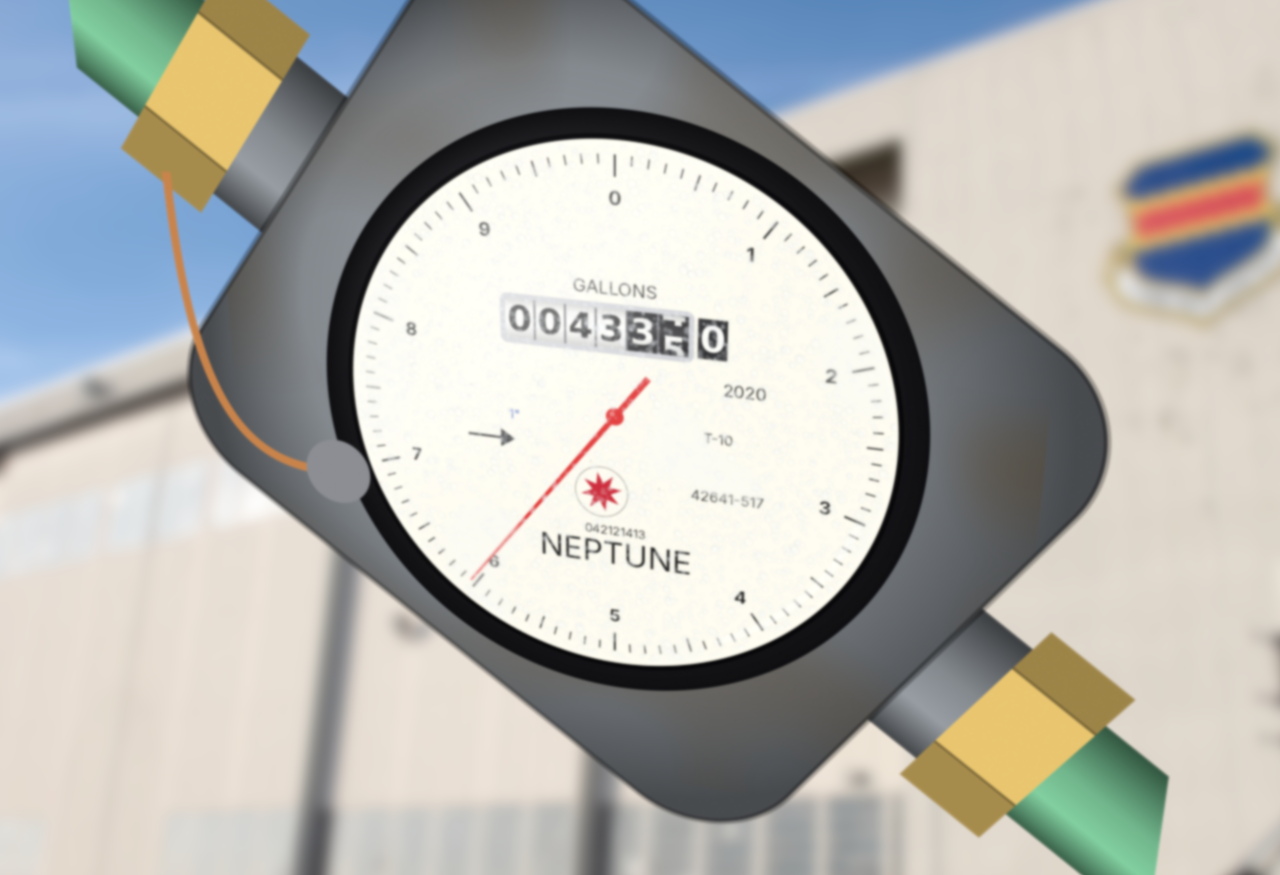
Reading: 43346.0 gal
